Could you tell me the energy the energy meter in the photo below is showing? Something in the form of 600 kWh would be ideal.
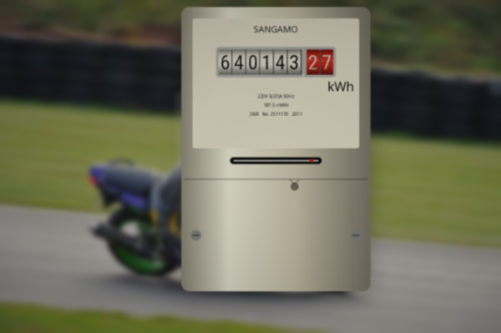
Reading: 640143.27 kWh
